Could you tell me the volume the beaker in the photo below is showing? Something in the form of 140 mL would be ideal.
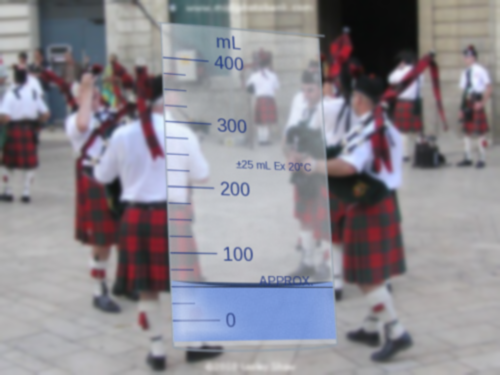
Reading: 50 mL
